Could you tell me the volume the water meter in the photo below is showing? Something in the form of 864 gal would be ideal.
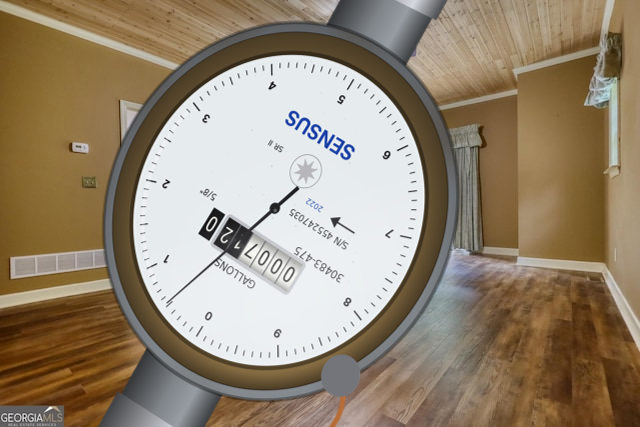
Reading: 7120.5 gal
